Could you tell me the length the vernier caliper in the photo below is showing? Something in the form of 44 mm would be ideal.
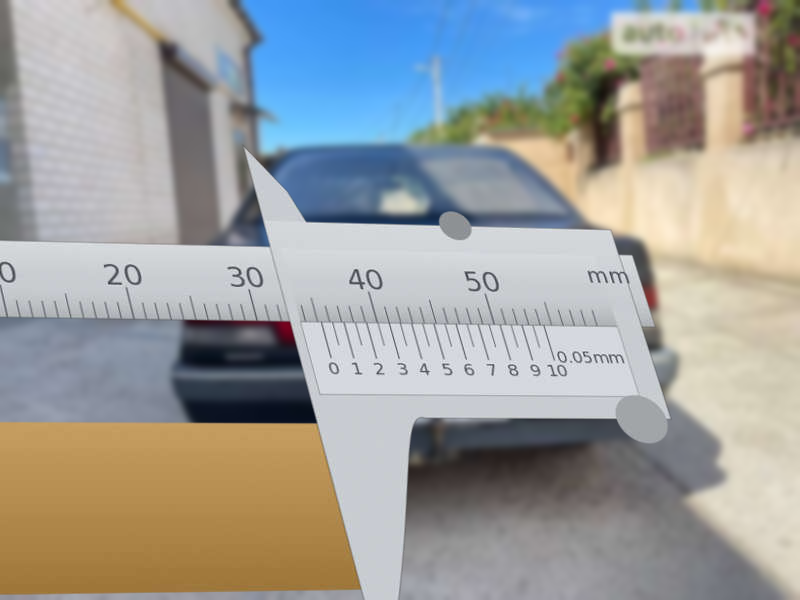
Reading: 35.3 mm
